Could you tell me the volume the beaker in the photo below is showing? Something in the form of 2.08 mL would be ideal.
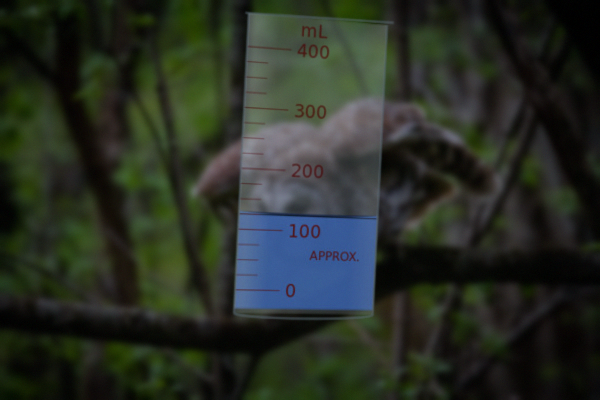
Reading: 125 mL
